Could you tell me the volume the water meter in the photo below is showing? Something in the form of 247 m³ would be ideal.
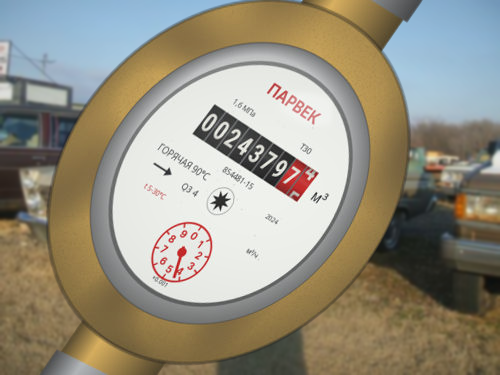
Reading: 24379.744 m³
